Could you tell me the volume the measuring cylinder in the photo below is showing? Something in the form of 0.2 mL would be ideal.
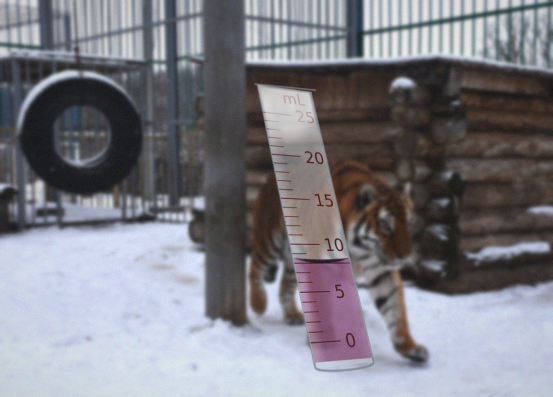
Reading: 8 mL
